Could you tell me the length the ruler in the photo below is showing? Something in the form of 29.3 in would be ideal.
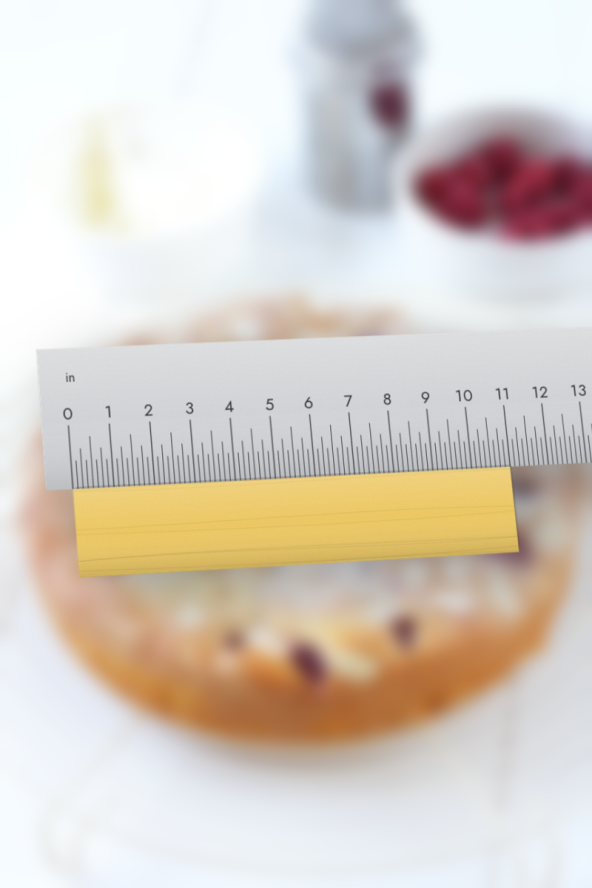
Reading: 11 in
